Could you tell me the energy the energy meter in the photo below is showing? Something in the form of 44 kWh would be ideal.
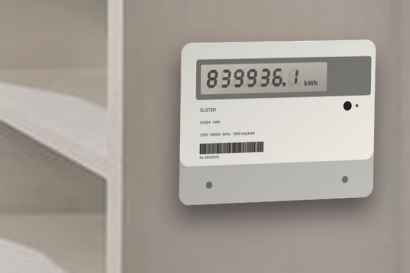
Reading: 839936.1 kWh
